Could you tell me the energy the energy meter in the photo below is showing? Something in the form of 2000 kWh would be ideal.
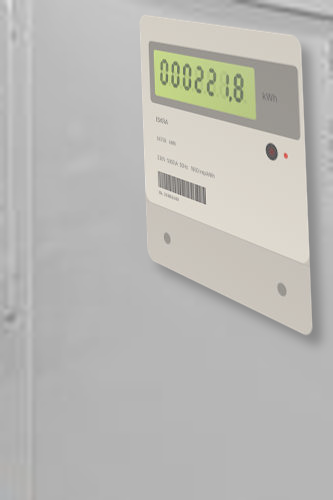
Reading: 221.8 kWh
